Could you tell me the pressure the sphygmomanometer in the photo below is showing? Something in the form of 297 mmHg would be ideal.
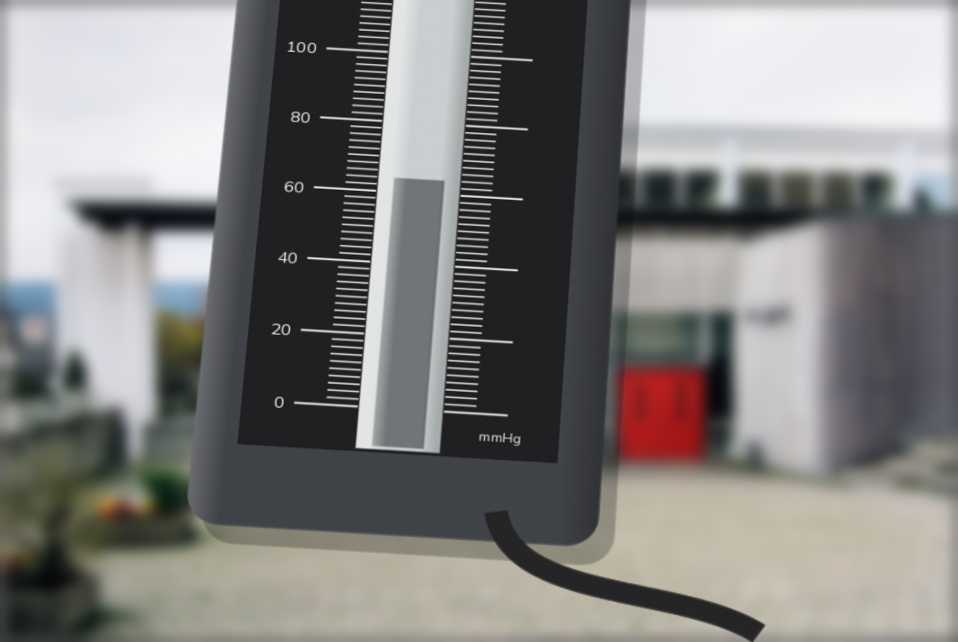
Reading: 64 mmHg
